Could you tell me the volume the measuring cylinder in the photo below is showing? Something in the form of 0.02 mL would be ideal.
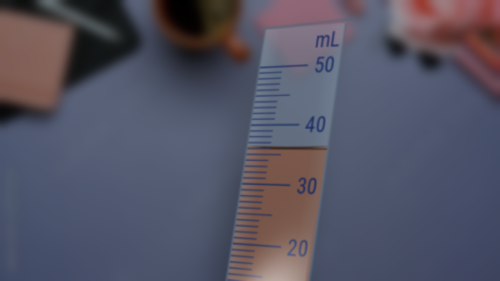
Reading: 36 mL
